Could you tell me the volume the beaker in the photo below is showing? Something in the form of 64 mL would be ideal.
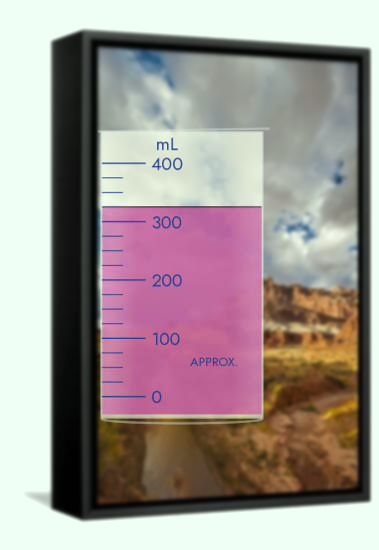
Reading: 325 mL
